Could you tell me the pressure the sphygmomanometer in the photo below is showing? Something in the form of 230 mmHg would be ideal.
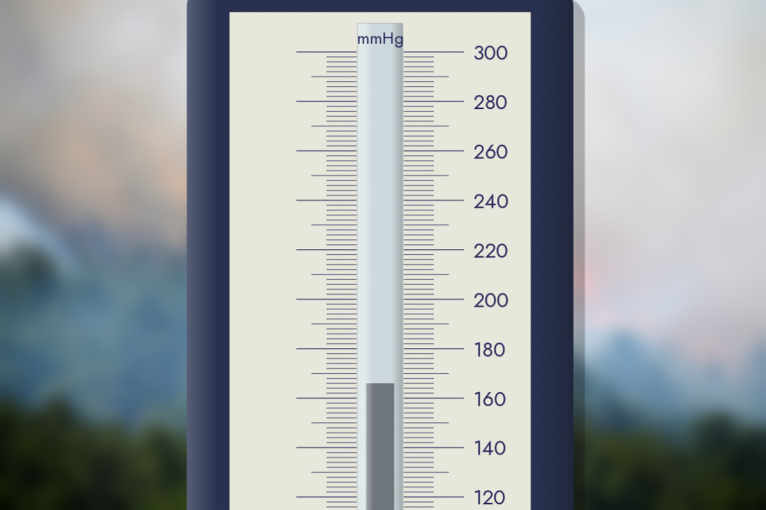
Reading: 166 mmHg
